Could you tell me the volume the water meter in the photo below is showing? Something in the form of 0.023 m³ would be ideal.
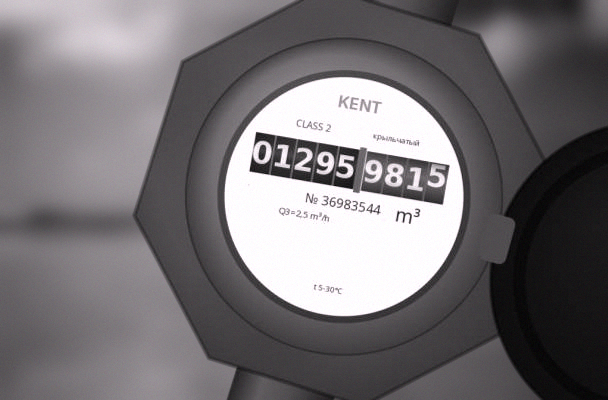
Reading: 1295.9815 m³
